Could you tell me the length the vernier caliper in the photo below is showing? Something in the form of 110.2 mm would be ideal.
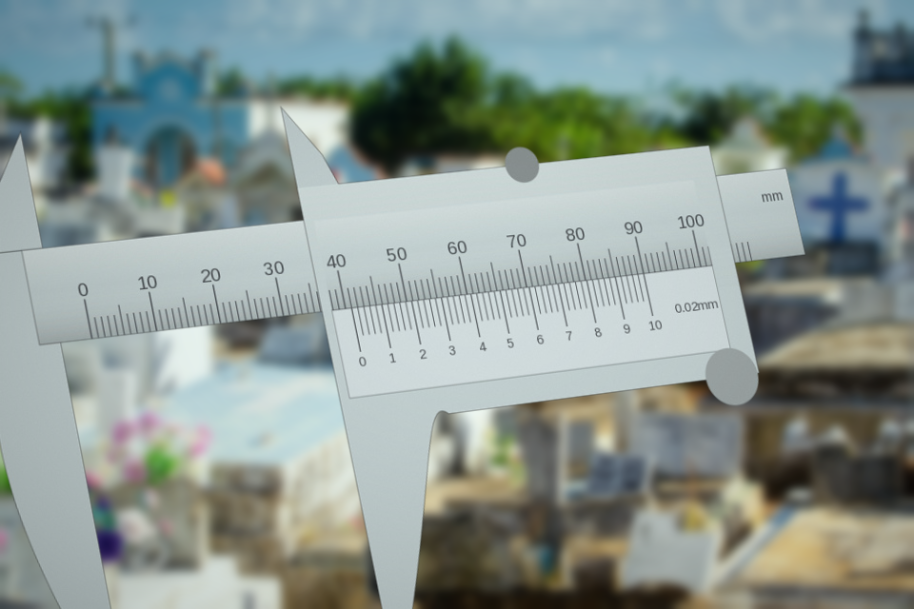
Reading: 41.0 mm
